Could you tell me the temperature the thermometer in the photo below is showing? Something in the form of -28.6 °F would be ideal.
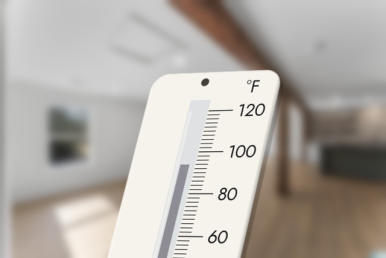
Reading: 94 °F
